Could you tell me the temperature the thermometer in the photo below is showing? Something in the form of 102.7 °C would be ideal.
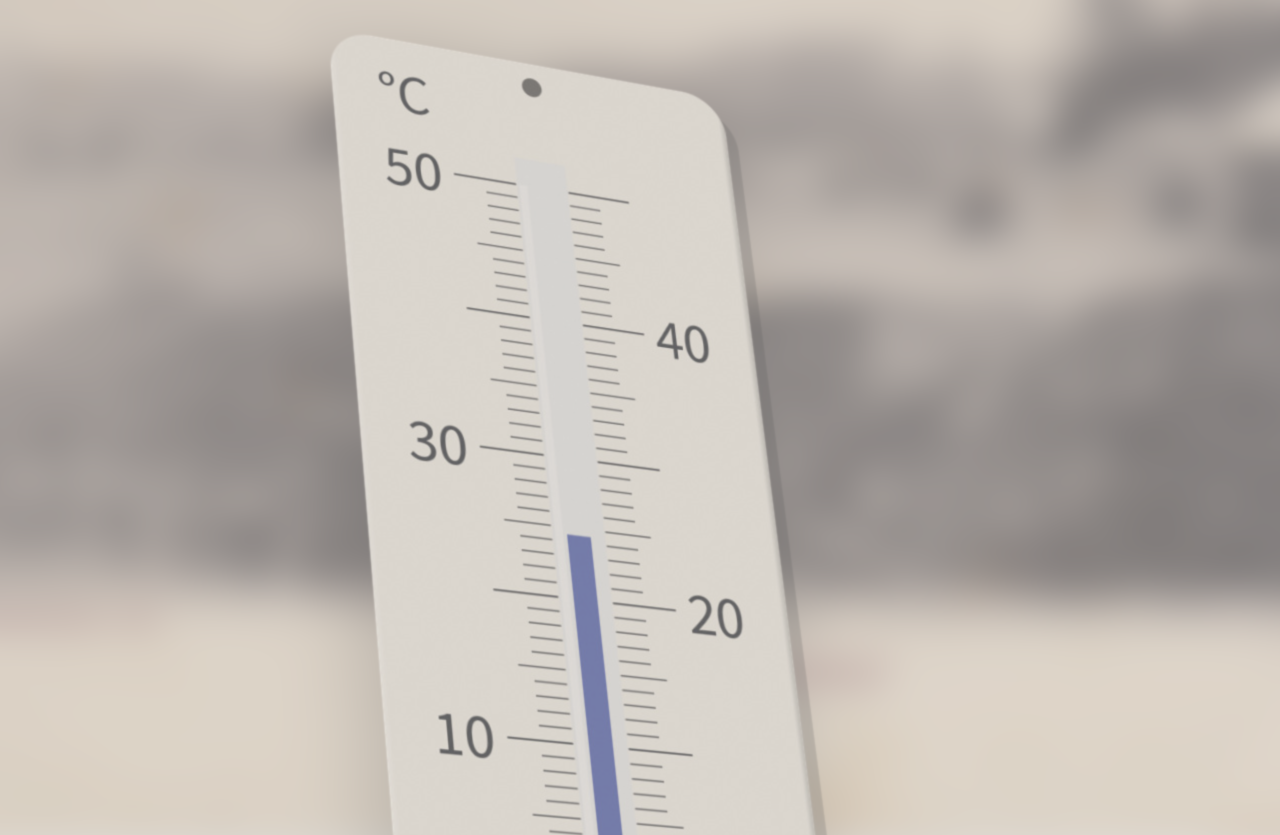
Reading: 24.5 °C
